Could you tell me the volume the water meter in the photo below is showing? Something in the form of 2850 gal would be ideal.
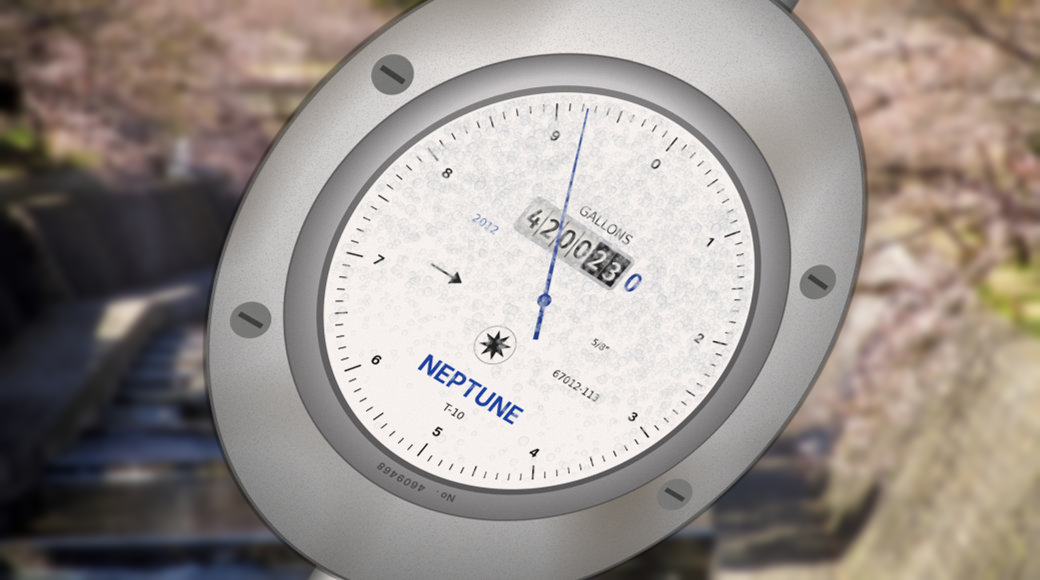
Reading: 4200229.2 gal
